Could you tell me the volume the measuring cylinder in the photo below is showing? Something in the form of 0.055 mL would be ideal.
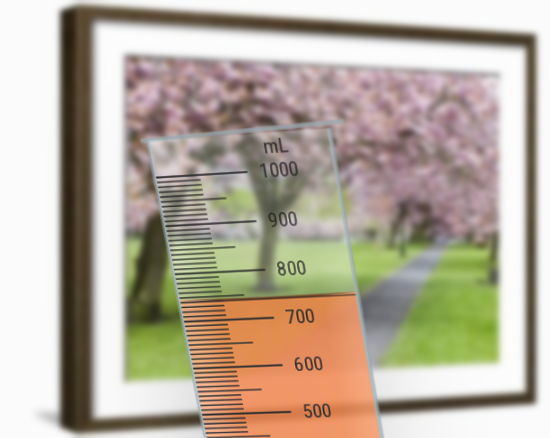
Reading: 740 mL
